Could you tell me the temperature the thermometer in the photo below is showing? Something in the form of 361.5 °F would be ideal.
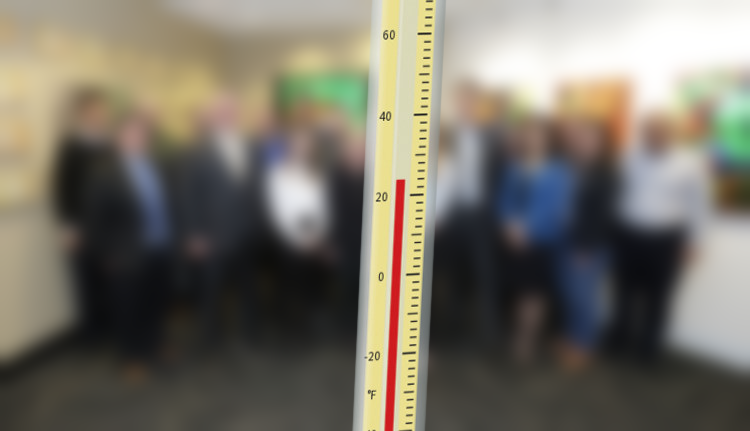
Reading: 24 °F
